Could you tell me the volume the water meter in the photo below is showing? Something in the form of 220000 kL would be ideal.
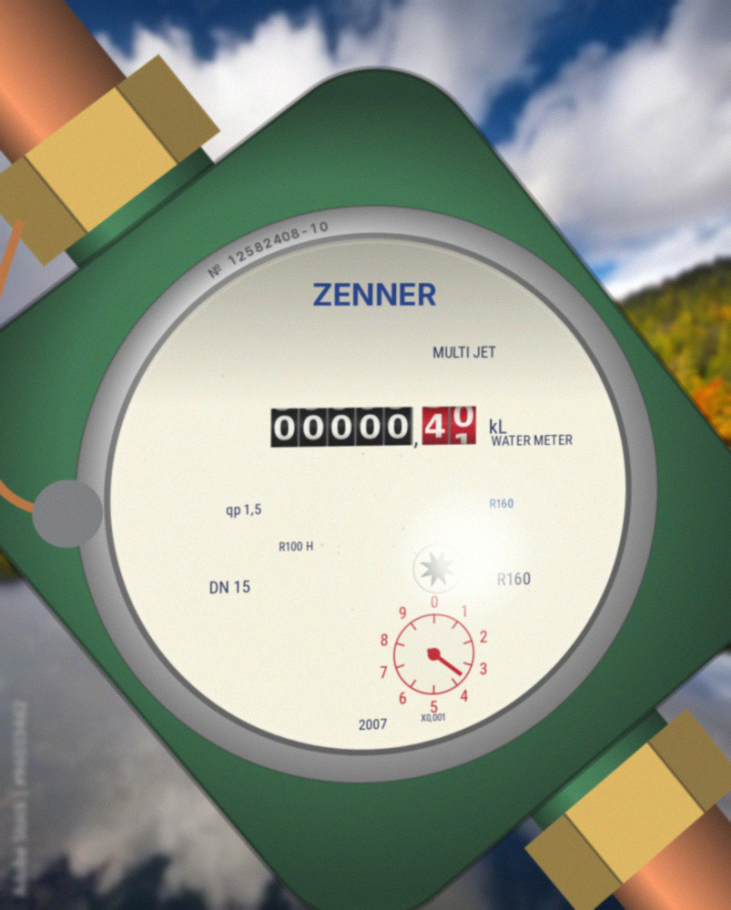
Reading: 0.403 kL
